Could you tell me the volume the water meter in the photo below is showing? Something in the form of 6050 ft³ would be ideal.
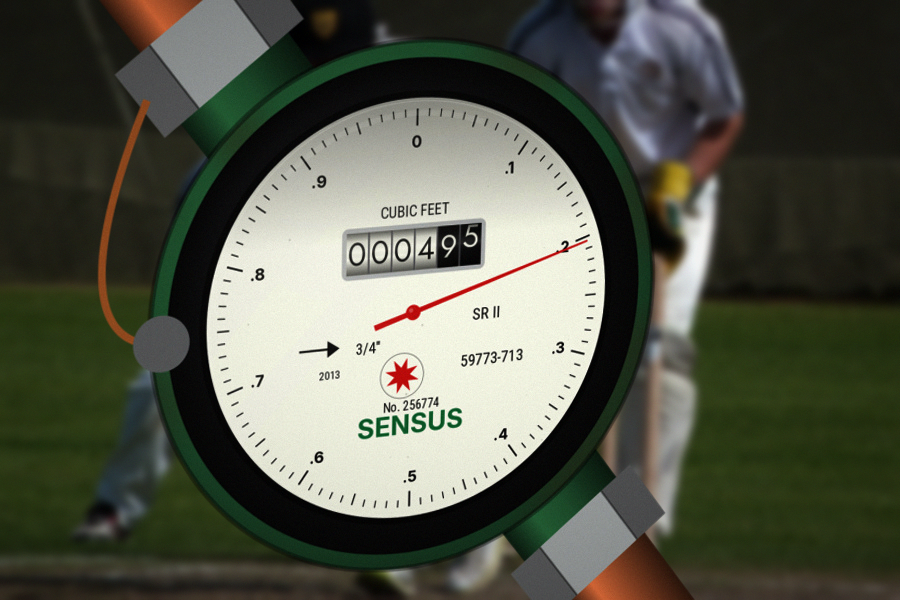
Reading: 495.20 ft³
